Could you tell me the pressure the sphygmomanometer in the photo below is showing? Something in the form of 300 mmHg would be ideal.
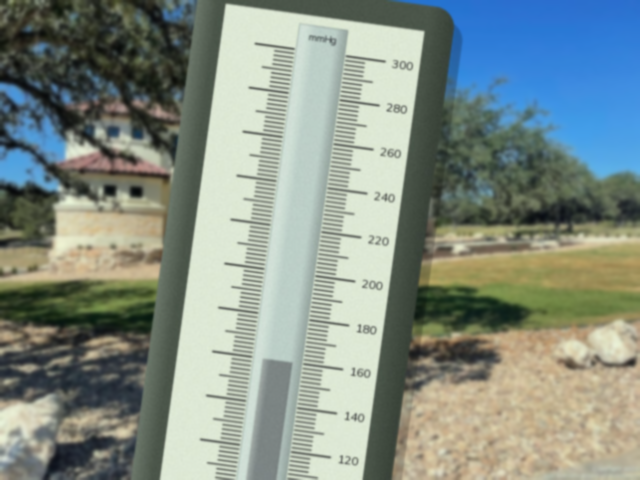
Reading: 160 mmHg
